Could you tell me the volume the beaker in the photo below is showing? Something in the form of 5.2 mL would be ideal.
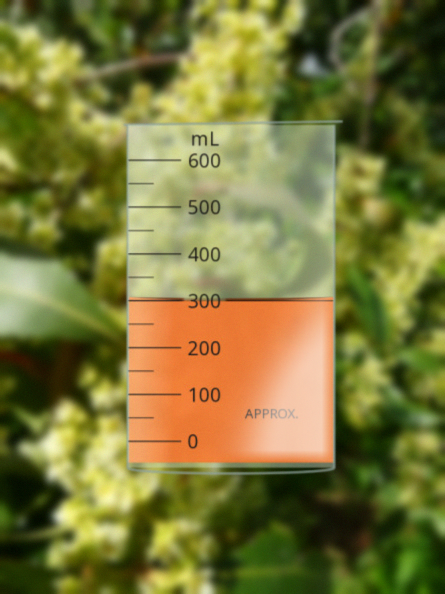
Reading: 300 mL
